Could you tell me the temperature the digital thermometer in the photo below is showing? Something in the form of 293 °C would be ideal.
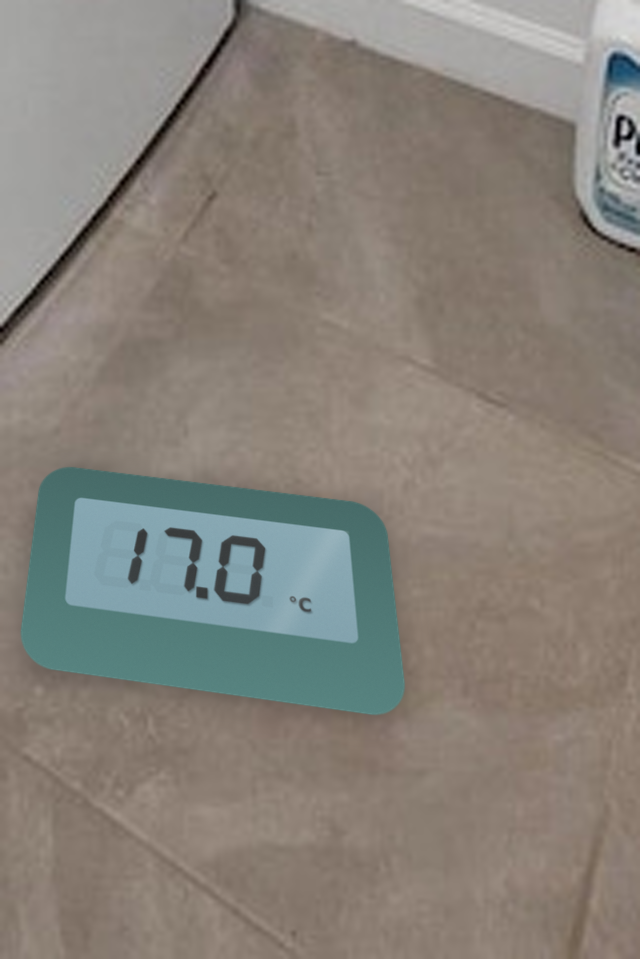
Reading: 17.0 °C
